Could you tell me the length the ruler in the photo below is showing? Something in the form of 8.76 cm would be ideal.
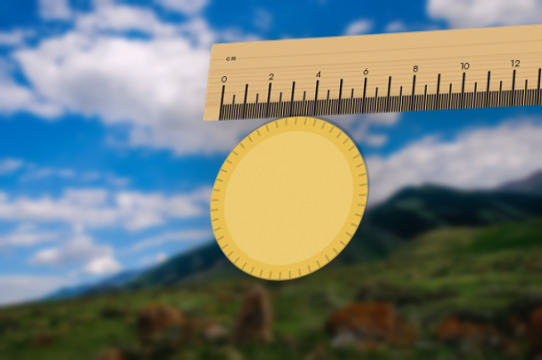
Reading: 6.5 cm
